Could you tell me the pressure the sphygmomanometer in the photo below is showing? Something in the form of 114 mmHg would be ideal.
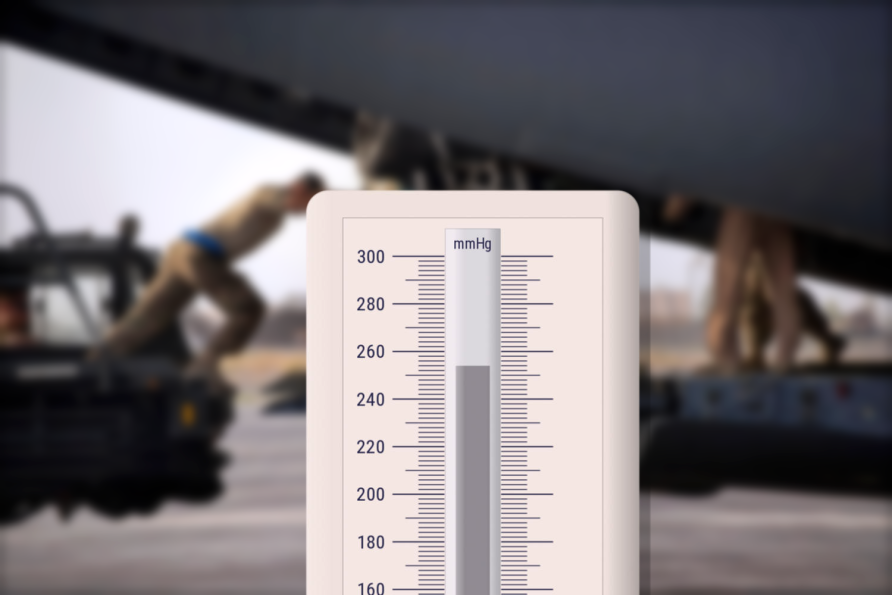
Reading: 254 mmHg
